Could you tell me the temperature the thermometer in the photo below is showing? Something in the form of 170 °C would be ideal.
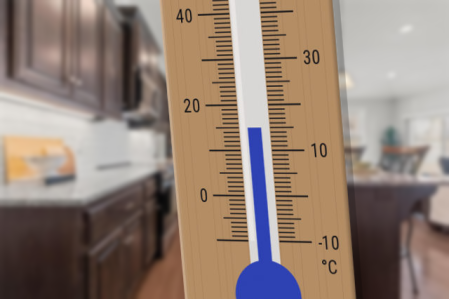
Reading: 15 °C
